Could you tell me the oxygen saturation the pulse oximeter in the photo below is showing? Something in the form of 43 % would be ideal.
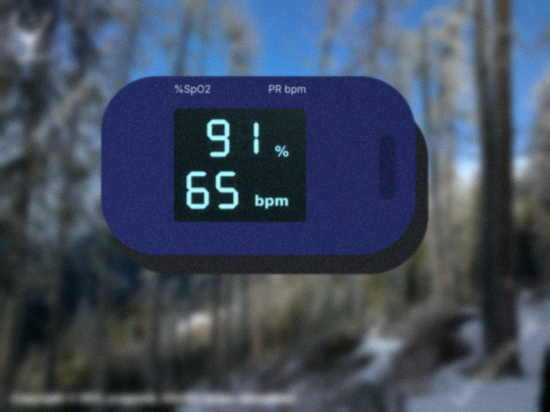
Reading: 91 %
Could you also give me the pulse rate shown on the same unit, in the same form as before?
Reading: 65 bpm
